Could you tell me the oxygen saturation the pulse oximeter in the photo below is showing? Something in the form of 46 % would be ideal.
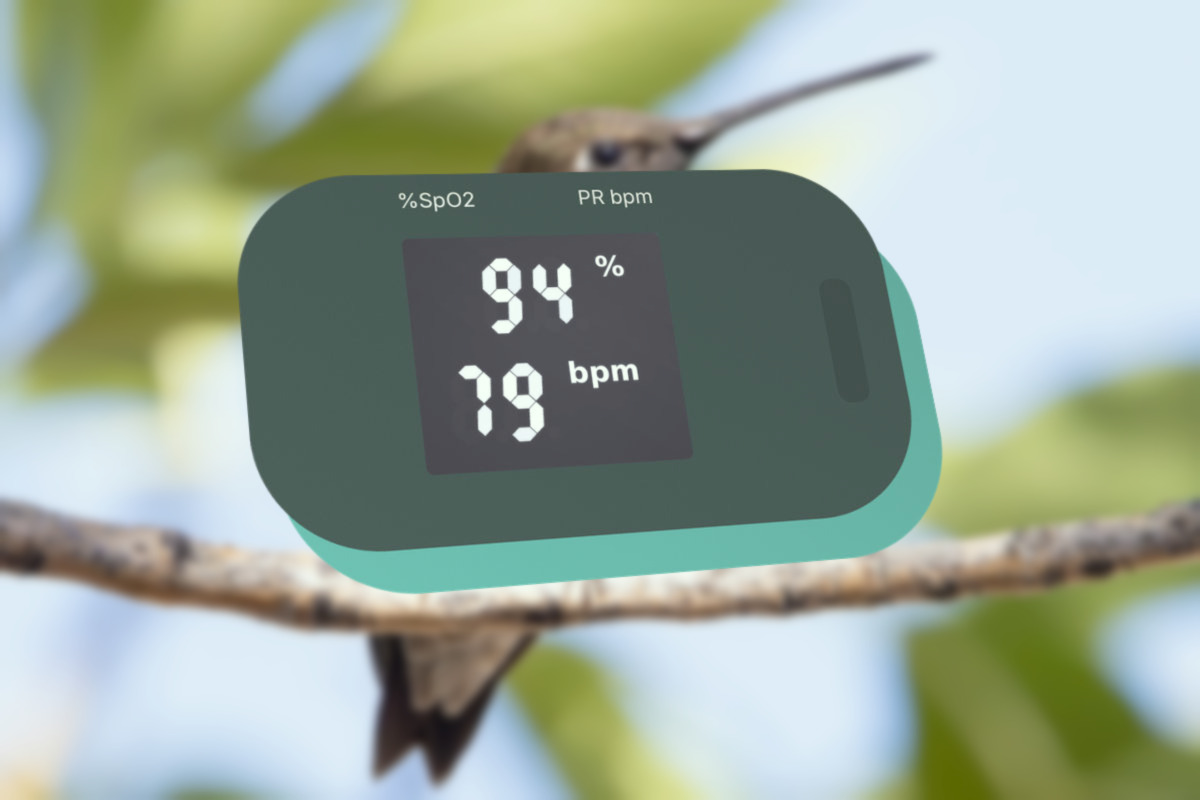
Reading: 94 %
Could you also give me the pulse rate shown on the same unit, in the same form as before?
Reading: 79 bpm
